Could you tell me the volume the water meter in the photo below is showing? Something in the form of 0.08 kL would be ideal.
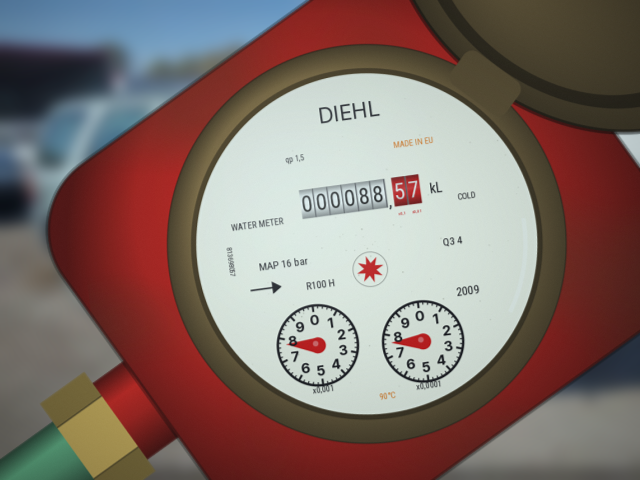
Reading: 88.5777 kL
